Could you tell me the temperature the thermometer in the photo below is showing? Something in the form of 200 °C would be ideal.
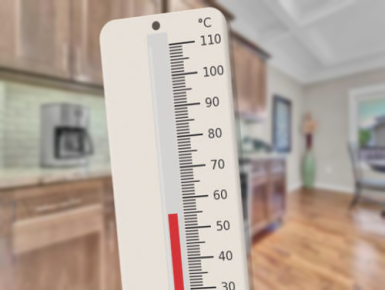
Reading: 55 °C
